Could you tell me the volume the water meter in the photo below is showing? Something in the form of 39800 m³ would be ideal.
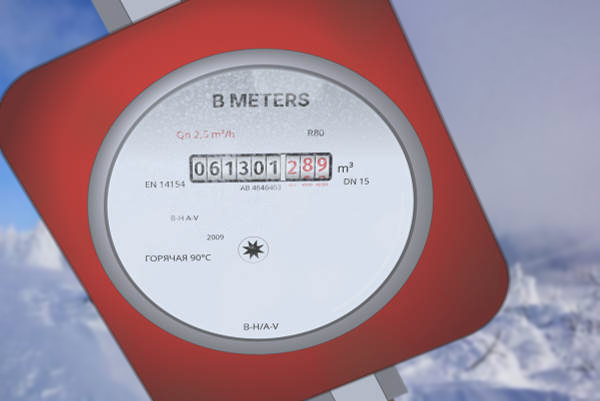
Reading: 61301.289 m³
